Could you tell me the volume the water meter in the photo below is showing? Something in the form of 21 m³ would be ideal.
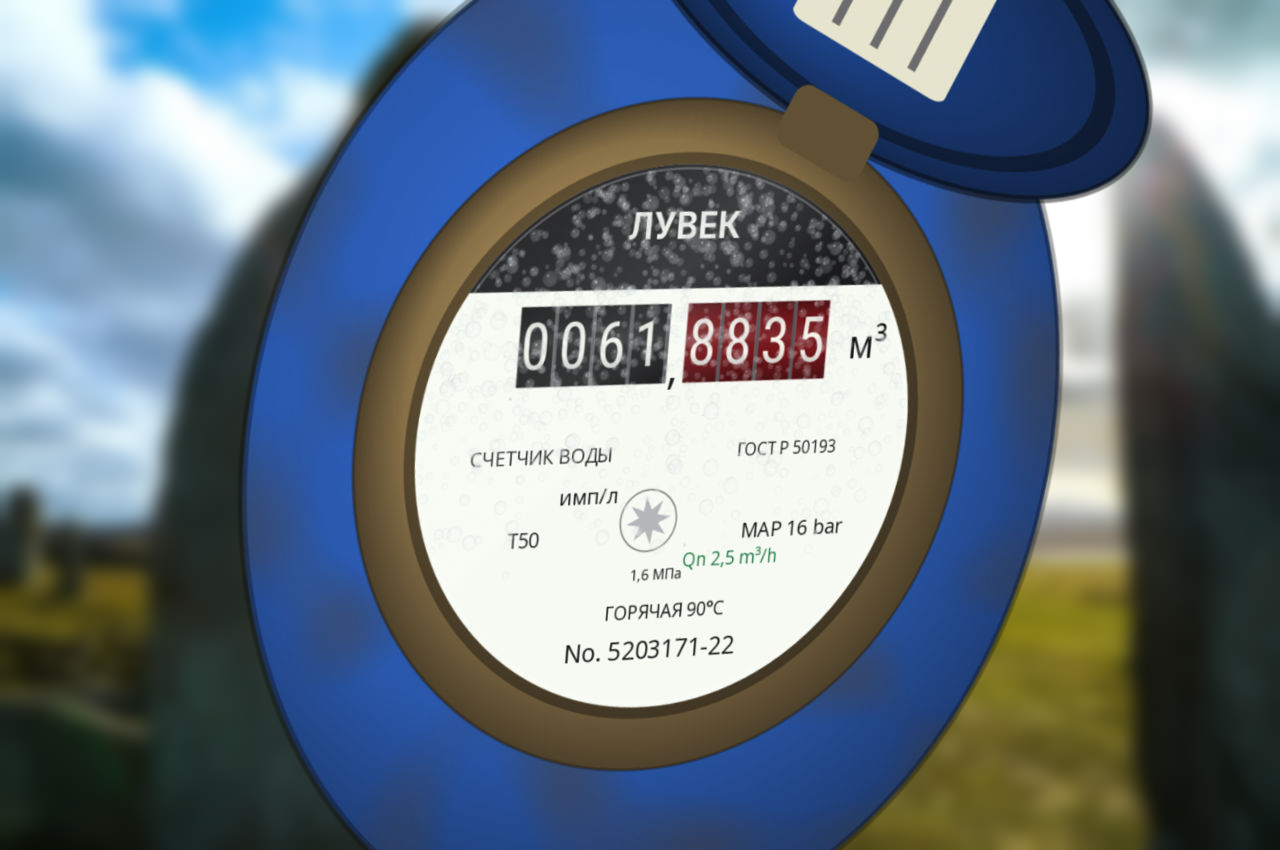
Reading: 61.8835 m³
